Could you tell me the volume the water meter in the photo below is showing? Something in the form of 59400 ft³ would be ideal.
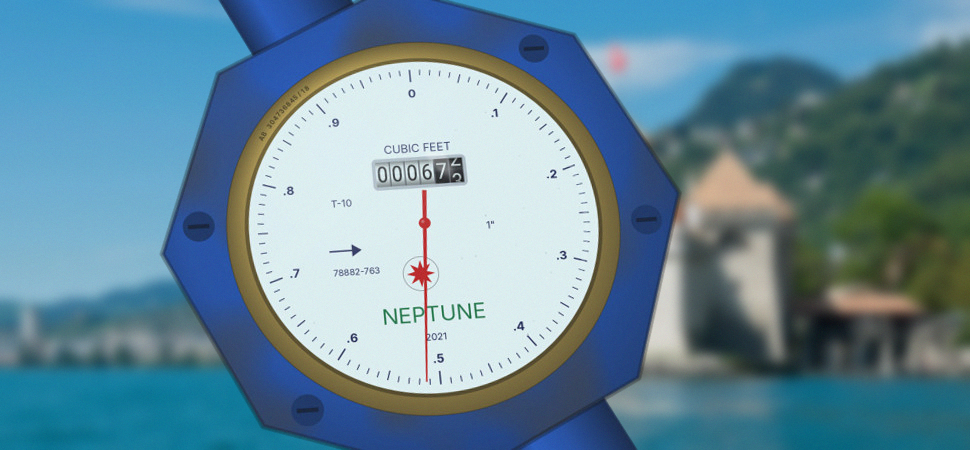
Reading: 672.51 ft³
